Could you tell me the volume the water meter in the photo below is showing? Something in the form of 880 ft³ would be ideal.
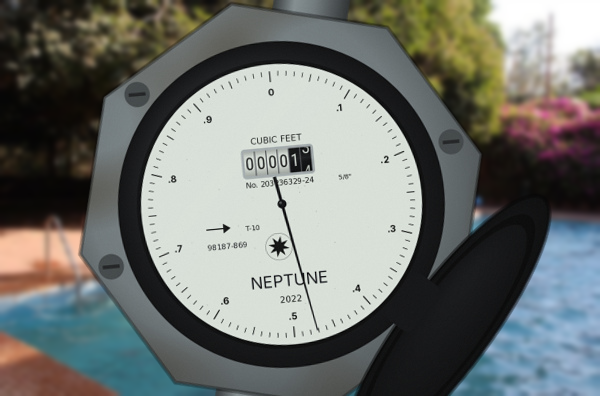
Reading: 13.47 ft³
